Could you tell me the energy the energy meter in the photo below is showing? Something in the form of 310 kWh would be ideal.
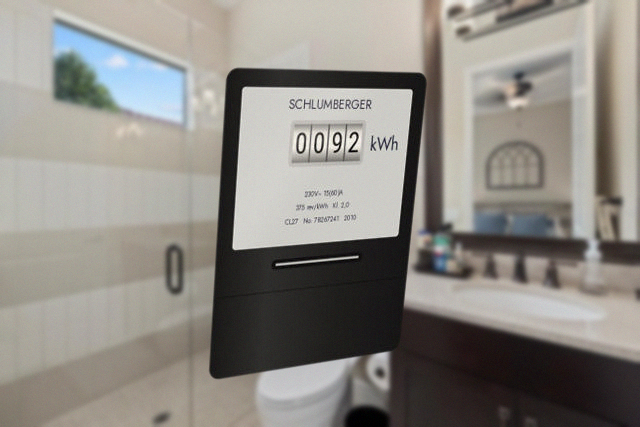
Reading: 92 kWh
